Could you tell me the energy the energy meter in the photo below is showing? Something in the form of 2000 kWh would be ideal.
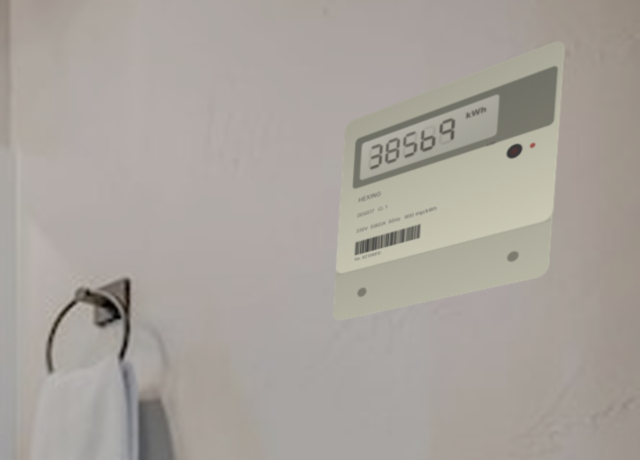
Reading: 38569 kWh
